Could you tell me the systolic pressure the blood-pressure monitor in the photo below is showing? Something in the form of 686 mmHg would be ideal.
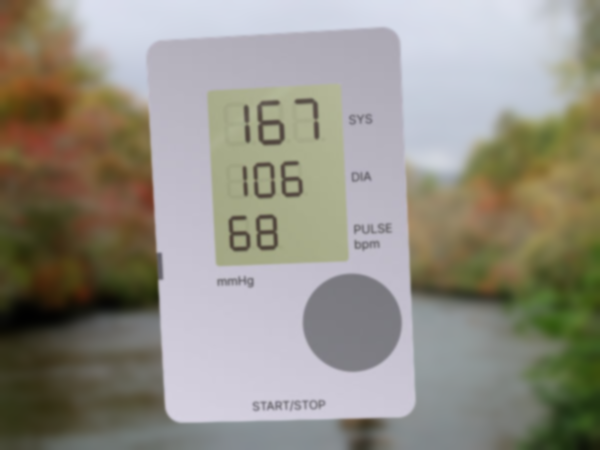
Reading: 167 mmHg
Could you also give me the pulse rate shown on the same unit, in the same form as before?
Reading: 68 bpm
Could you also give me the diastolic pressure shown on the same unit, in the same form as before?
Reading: 106 mmHg
